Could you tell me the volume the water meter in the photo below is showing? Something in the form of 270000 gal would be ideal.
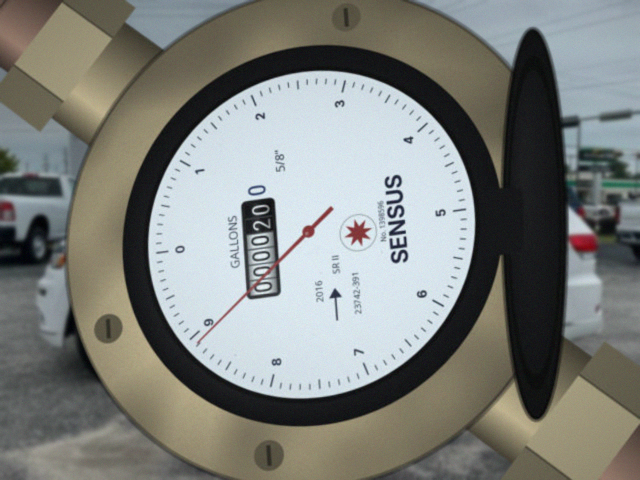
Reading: 198.9 gal
